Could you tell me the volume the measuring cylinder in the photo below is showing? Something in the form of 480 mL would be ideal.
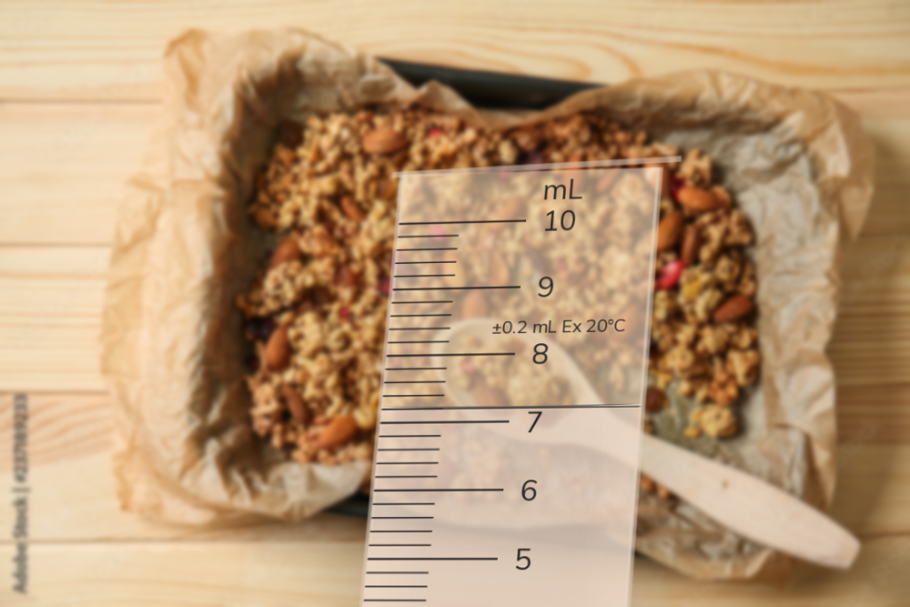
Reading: 7.2 mL
